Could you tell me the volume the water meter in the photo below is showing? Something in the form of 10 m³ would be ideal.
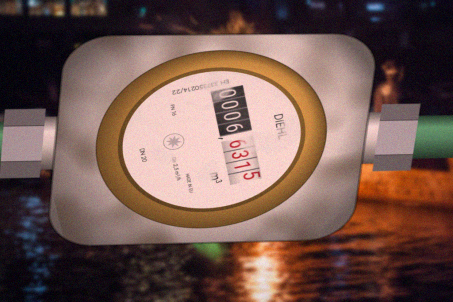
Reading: 6.6315 m³
